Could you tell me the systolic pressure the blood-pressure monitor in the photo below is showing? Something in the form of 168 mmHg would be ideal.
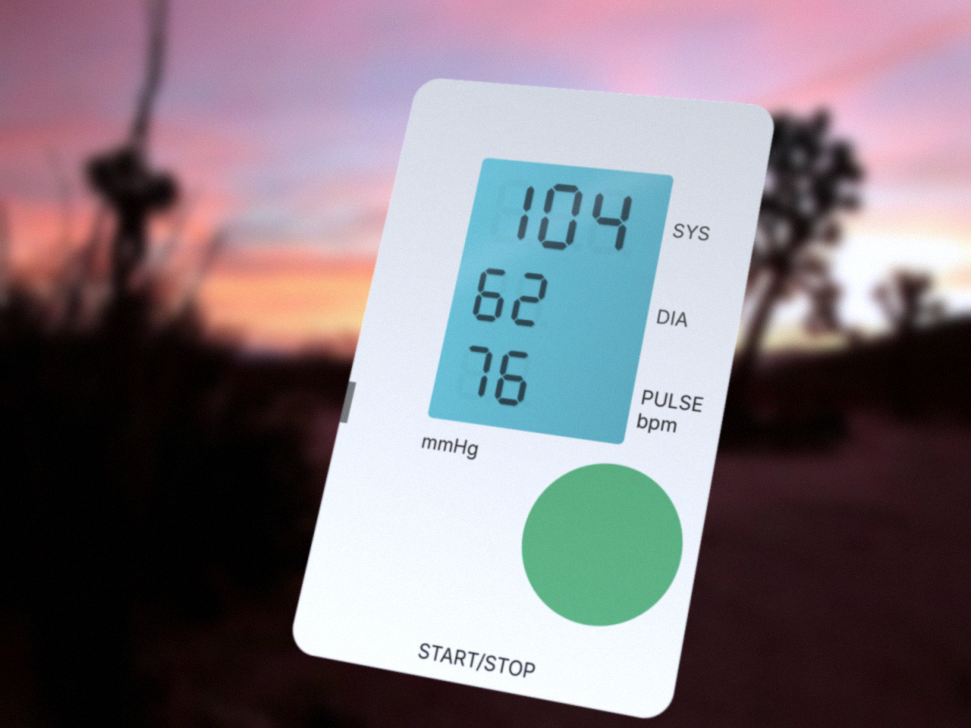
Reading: 104 mmHg
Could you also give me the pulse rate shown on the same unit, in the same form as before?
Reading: 76 bpm
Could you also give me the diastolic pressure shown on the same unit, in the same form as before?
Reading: 62 mmHg
